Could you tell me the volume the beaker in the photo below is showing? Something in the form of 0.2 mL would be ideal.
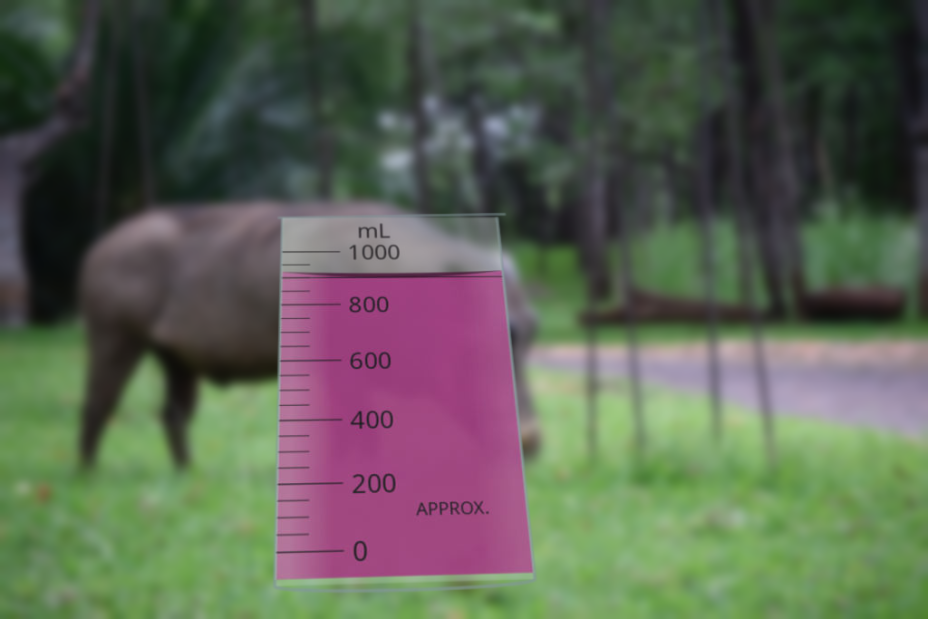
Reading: 900 mL
